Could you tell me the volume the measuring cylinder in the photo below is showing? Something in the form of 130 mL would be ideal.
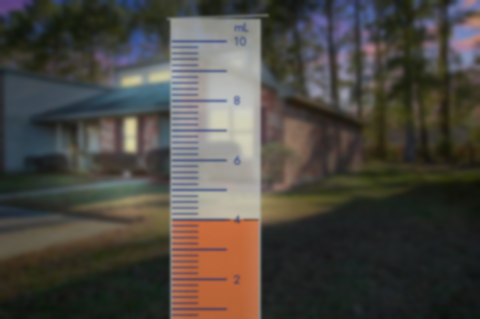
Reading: 4 mL
